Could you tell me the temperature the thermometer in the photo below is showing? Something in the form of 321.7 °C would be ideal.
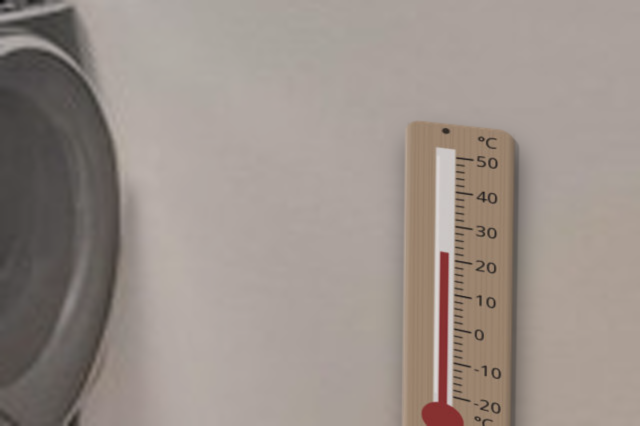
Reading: 22 °C
